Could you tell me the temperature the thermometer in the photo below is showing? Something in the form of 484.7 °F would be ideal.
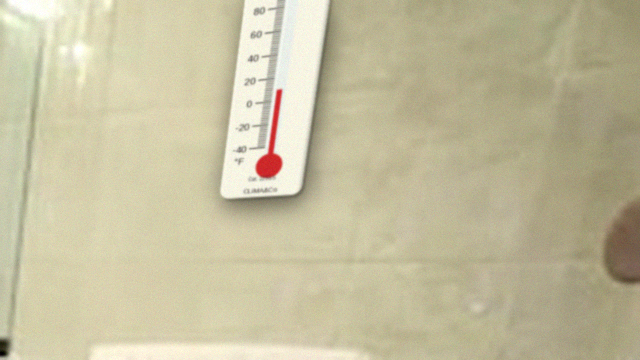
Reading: 10 °F
